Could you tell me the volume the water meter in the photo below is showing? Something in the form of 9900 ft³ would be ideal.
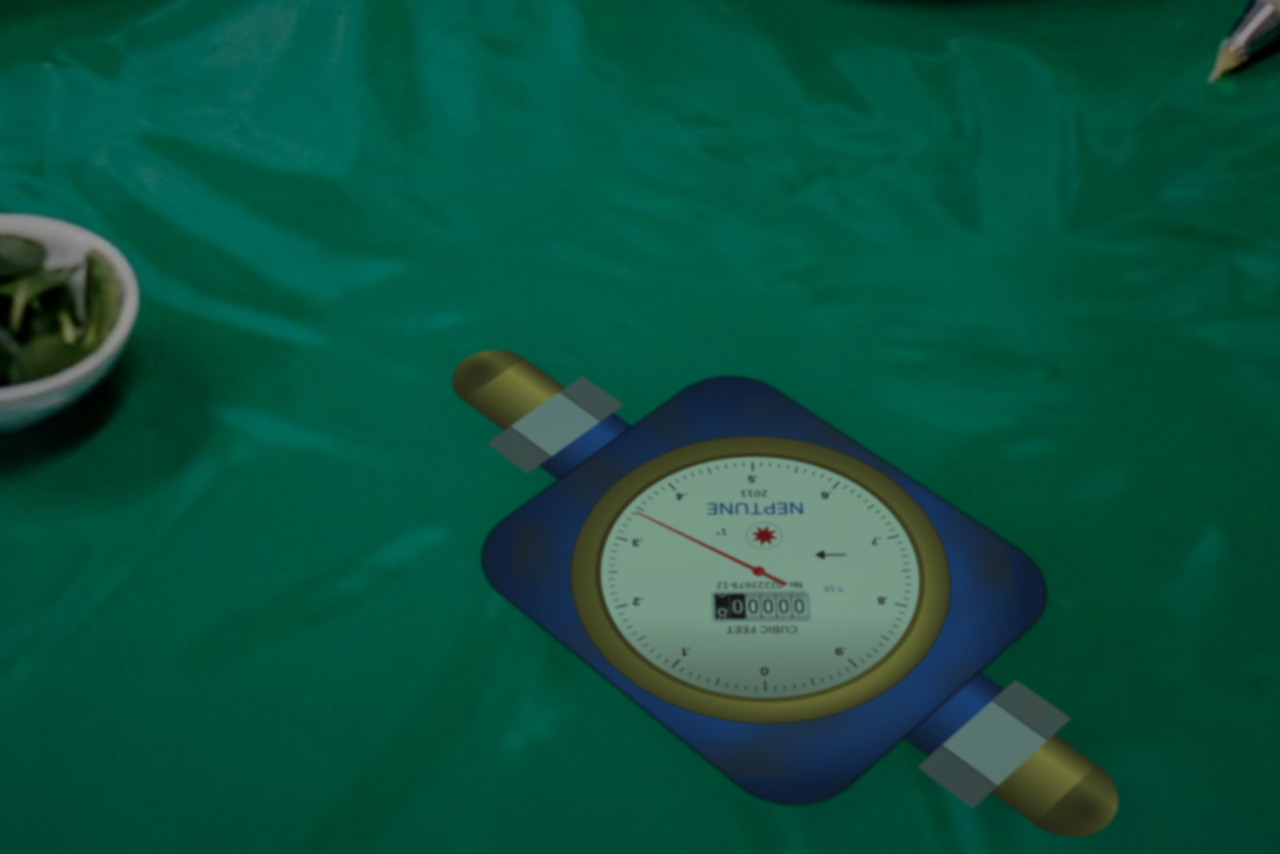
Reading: 8.34 ft³
